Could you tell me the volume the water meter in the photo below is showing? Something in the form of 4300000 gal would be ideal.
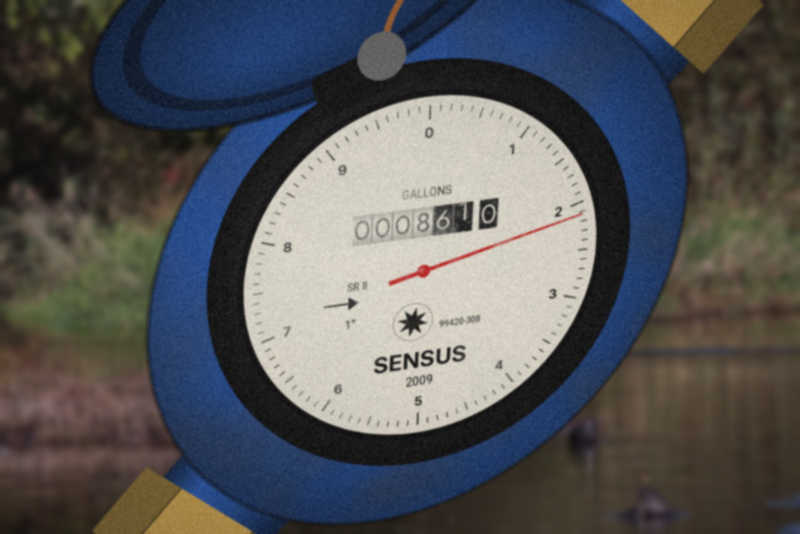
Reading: 8612.1 gal
